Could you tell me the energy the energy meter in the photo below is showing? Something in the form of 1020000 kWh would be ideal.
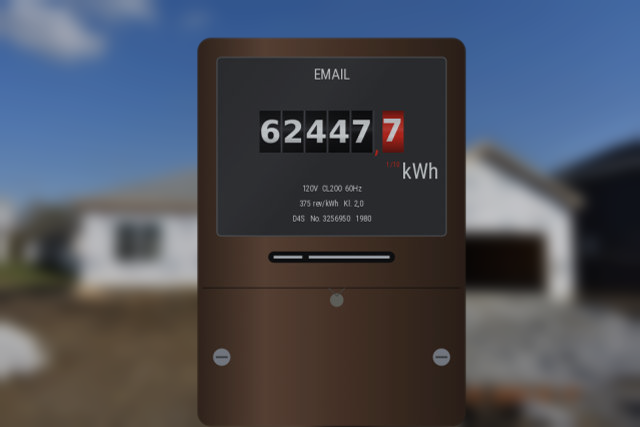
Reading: 62447.7 kWh
